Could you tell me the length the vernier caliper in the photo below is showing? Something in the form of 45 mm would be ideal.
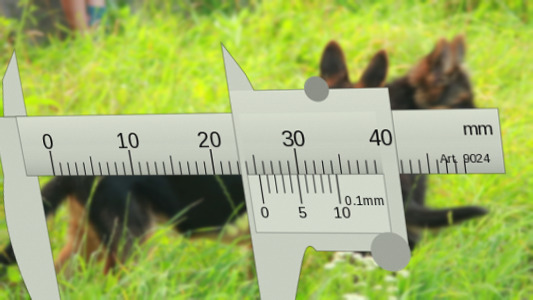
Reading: 25.4 mm
